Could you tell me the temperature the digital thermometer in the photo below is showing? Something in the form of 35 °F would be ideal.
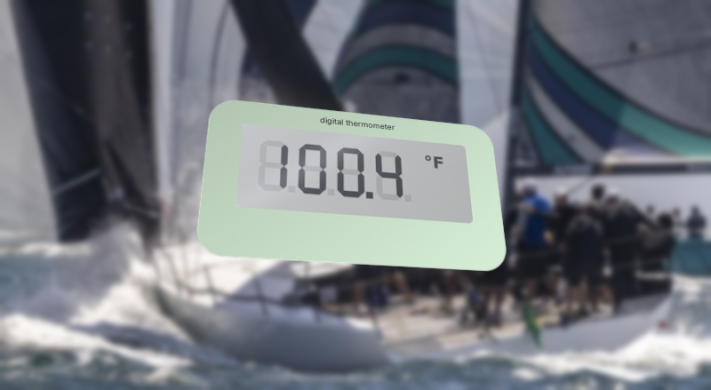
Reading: 100.4 °F
